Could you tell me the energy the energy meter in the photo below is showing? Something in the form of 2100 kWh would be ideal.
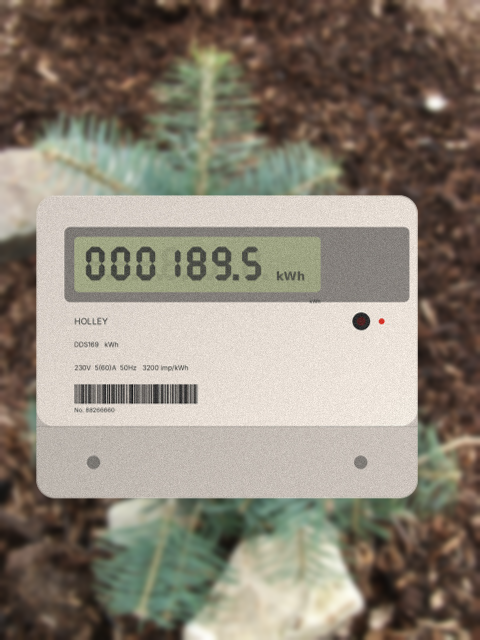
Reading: 189.5 kWh
